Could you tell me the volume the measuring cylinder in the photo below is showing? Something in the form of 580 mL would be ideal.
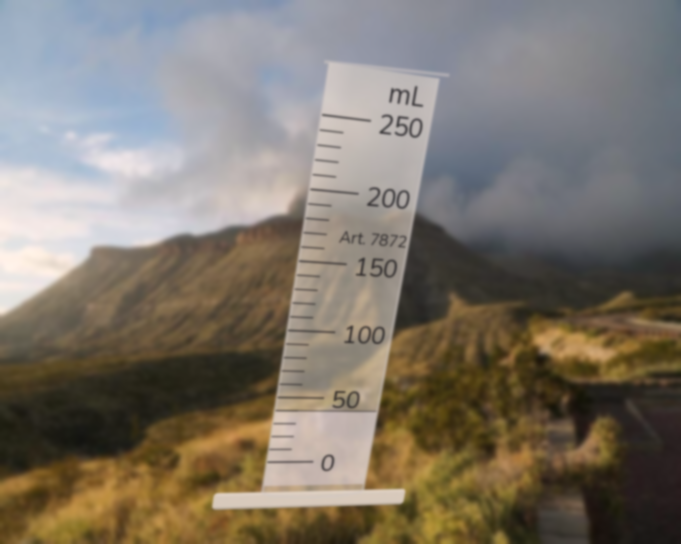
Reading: 40 mL
